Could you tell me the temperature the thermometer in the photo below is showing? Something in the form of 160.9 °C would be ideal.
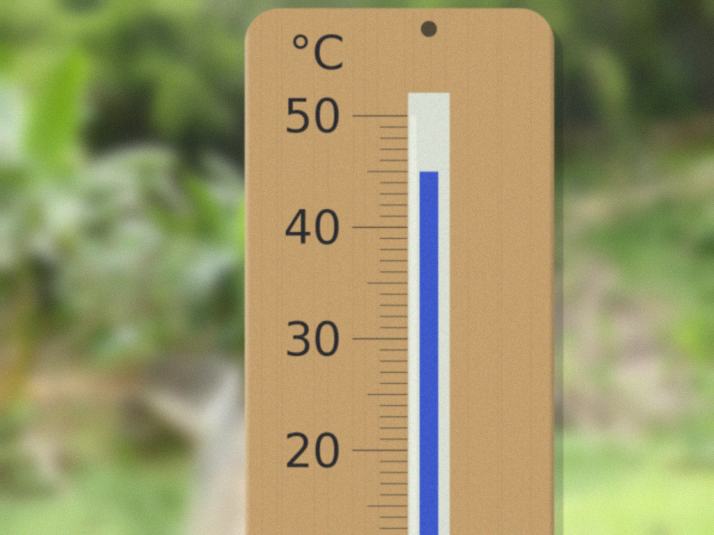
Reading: 45 °C
